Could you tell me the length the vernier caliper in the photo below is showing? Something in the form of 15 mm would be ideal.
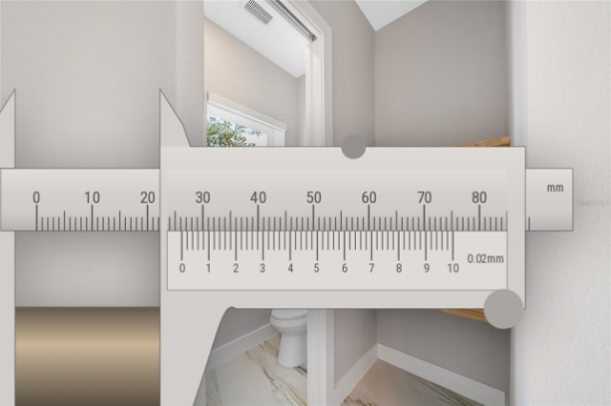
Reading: 26.2 mm
